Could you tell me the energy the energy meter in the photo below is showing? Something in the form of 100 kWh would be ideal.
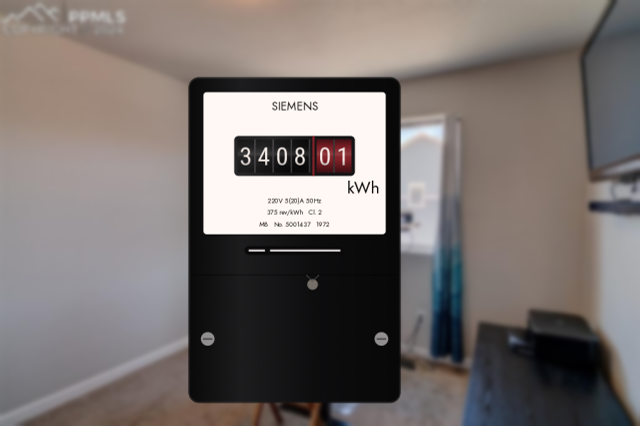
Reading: 3408.01 kWh
